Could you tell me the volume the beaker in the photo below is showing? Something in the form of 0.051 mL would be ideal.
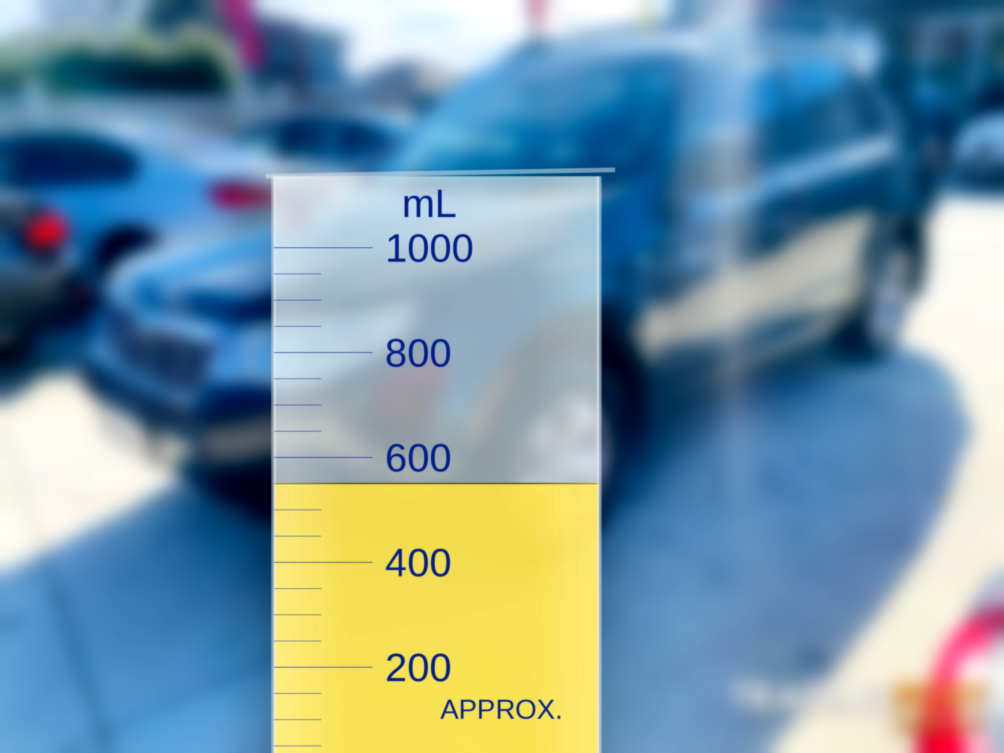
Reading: 550 mL
